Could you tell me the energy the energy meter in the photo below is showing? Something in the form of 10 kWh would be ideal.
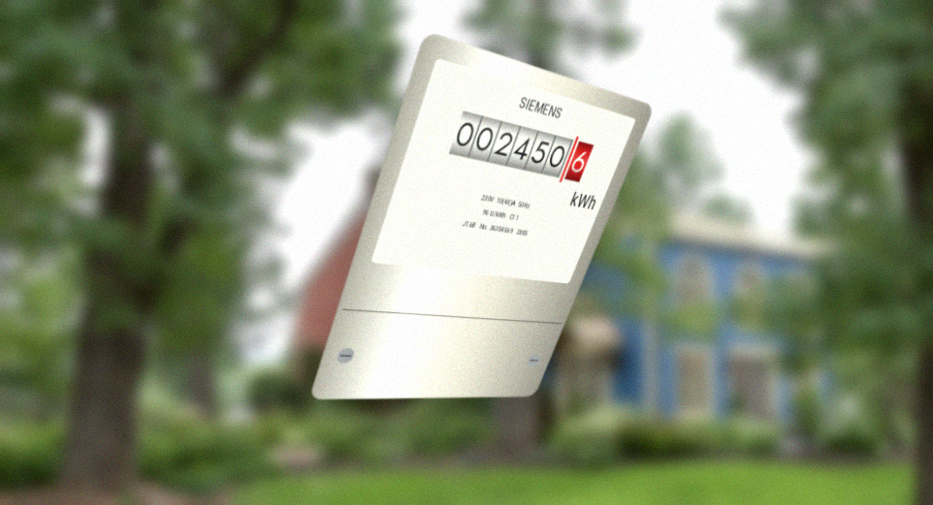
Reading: 2450.6 kWh
